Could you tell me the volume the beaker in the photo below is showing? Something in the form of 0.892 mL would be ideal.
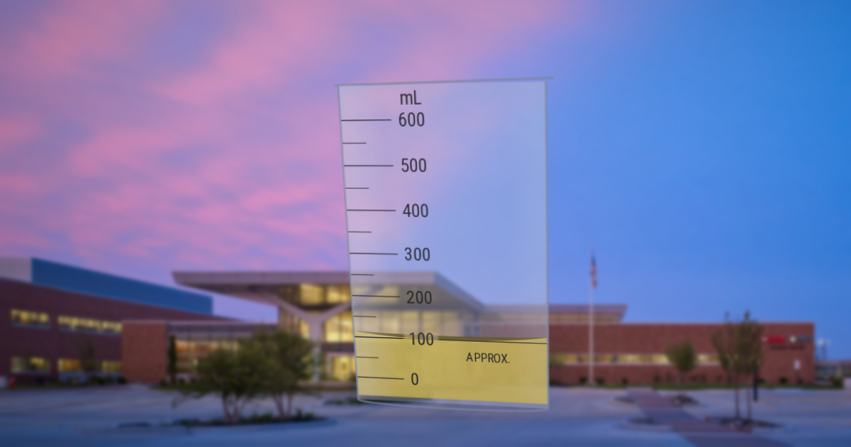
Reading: 100 mL
